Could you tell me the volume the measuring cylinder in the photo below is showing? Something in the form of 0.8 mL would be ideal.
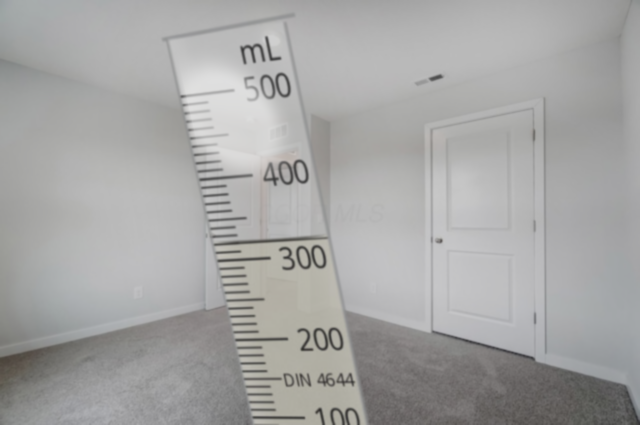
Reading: 320 mL
